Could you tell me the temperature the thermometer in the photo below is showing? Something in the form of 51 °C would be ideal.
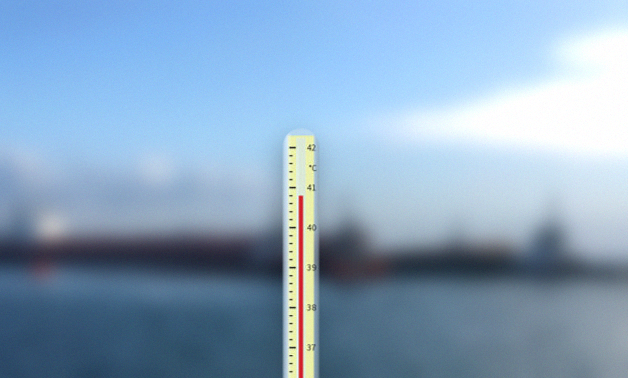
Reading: 40.8 °C
